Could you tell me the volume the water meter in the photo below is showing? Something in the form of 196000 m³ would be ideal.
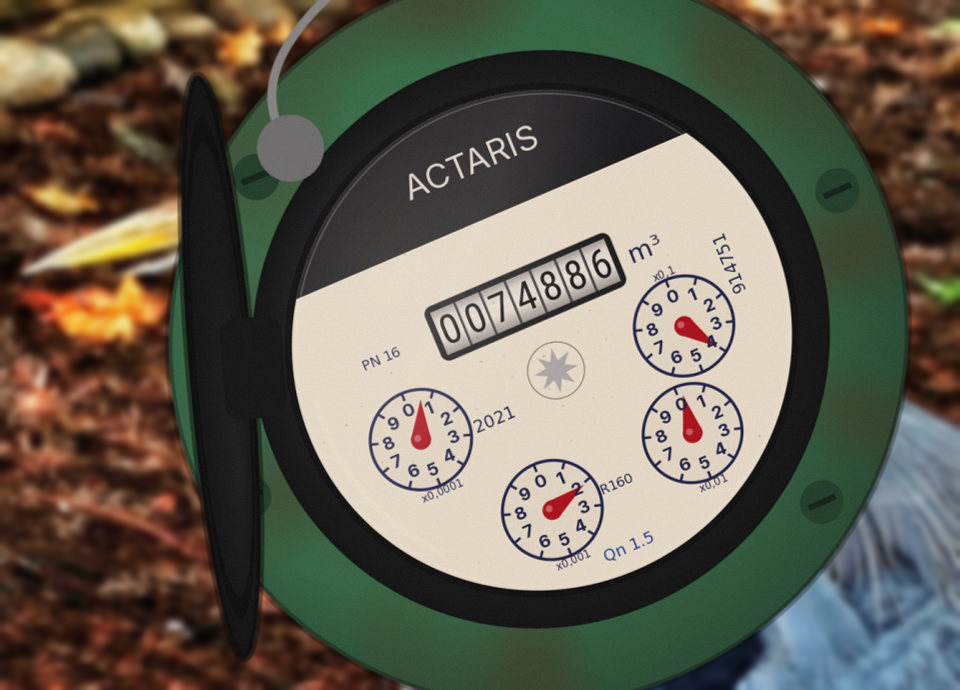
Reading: 74886.4020 m³
